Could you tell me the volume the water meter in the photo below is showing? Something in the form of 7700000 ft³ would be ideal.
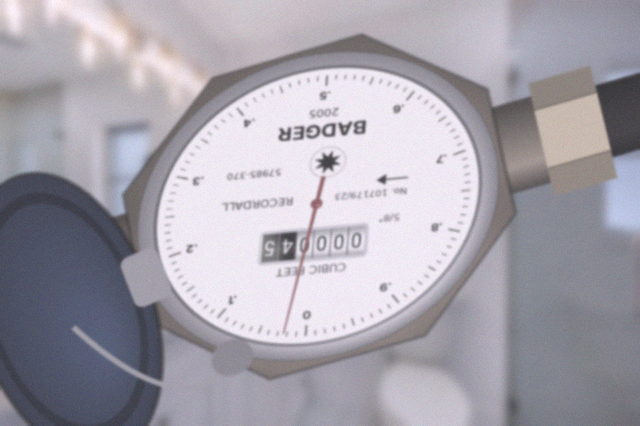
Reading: 45.02 ft³
